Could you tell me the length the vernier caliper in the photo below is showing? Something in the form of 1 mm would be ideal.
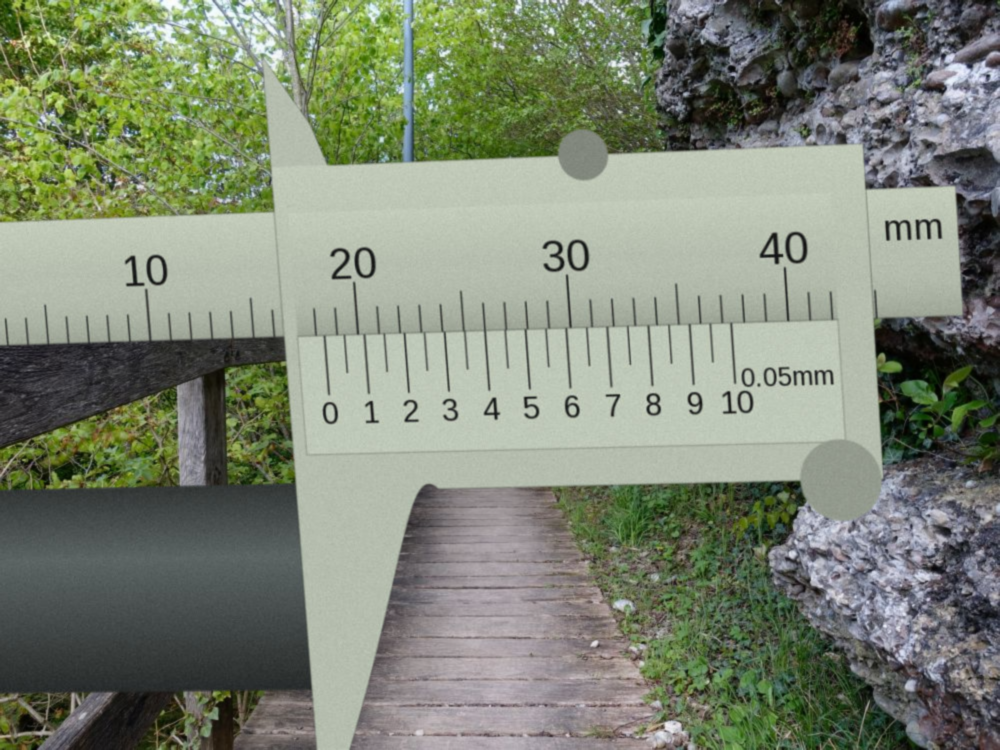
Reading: 18.4 mm
